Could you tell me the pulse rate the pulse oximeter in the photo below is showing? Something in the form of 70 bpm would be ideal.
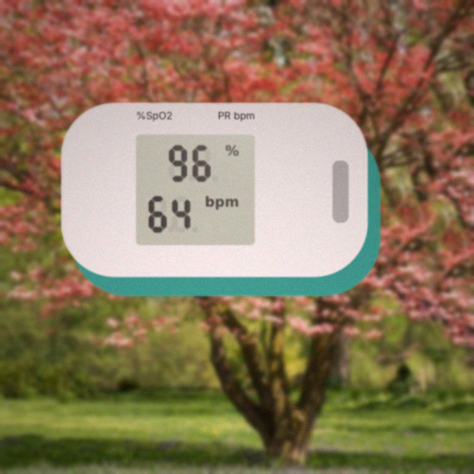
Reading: 64 bpm
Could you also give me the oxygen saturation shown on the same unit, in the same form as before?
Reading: 96 %
